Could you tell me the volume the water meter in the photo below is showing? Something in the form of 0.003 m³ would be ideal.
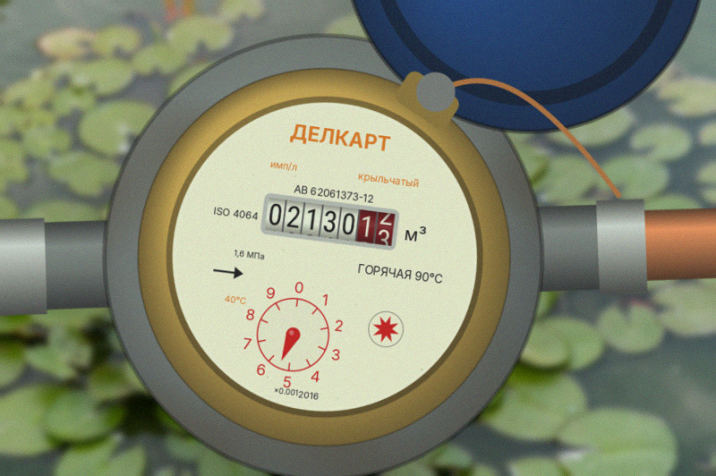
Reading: 2130.125 m³
